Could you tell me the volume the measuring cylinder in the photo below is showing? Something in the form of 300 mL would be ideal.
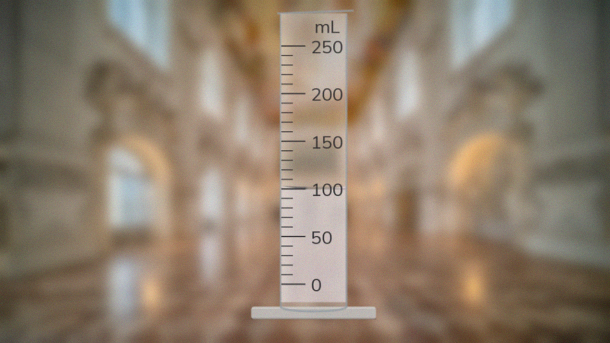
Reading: 100 mL
